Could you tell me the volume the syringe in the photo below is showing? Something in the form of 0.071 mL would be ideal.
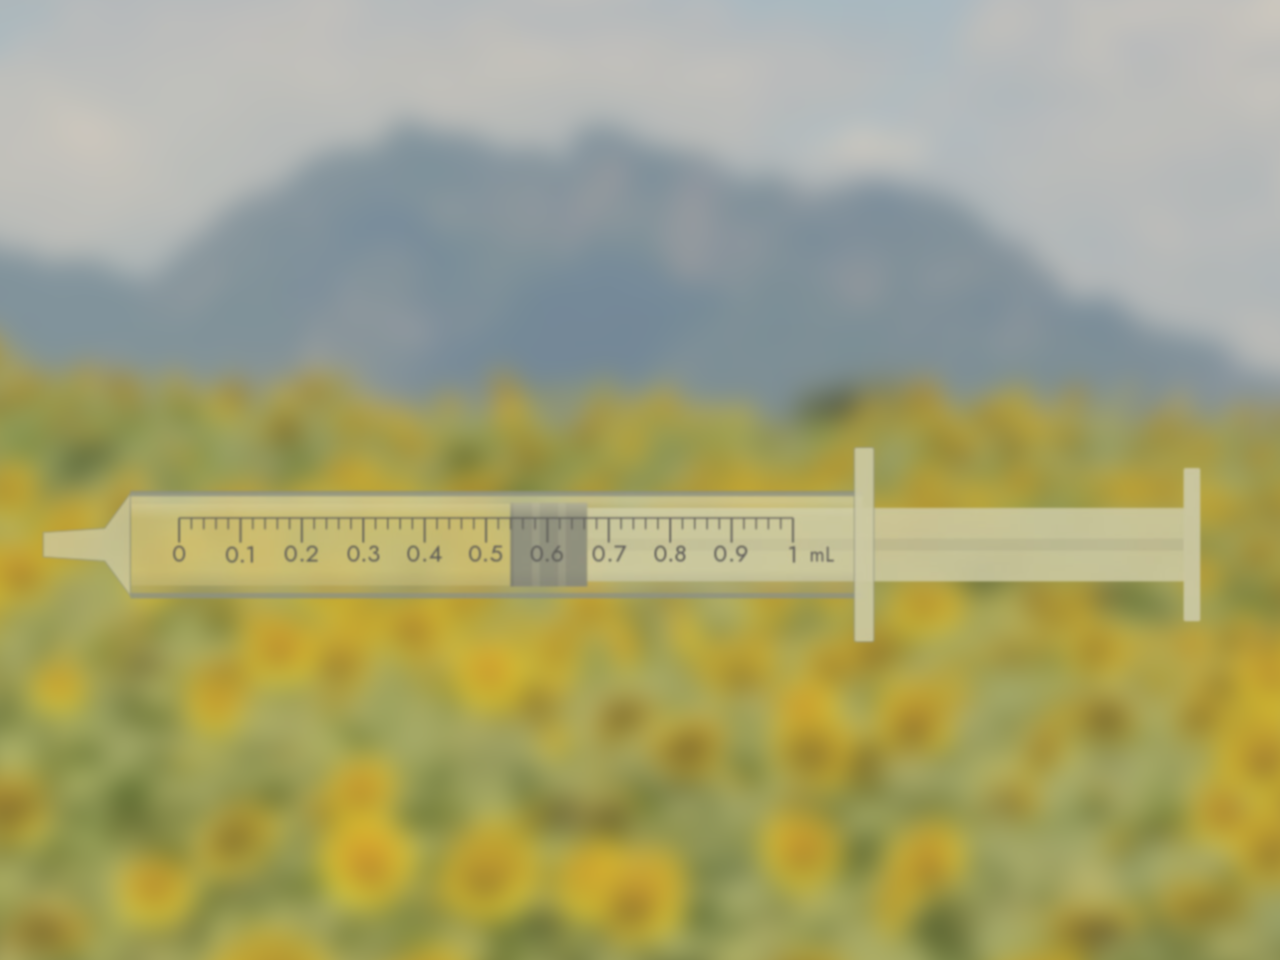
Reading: 0.54 mL
